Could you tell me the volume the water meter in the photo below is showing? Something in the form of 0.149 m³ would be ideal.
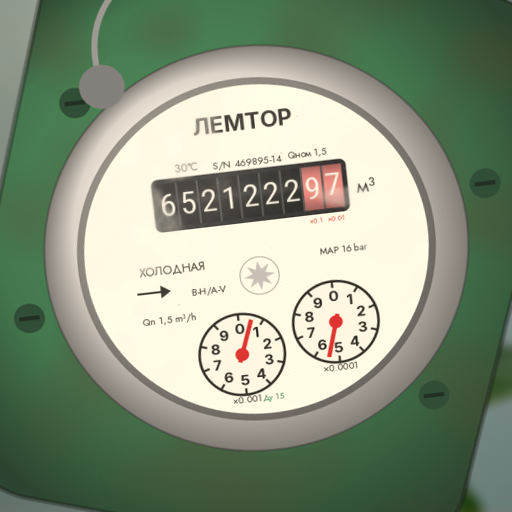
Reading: 6521222.9705 m³
